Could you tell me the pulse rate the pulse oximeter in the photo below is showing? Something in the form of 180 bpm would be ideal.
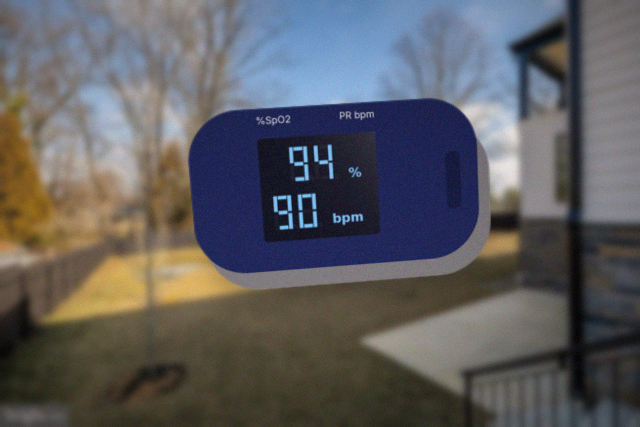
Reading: 90 bpm
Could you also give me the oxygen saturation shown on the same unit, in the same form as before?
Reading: 94 %
